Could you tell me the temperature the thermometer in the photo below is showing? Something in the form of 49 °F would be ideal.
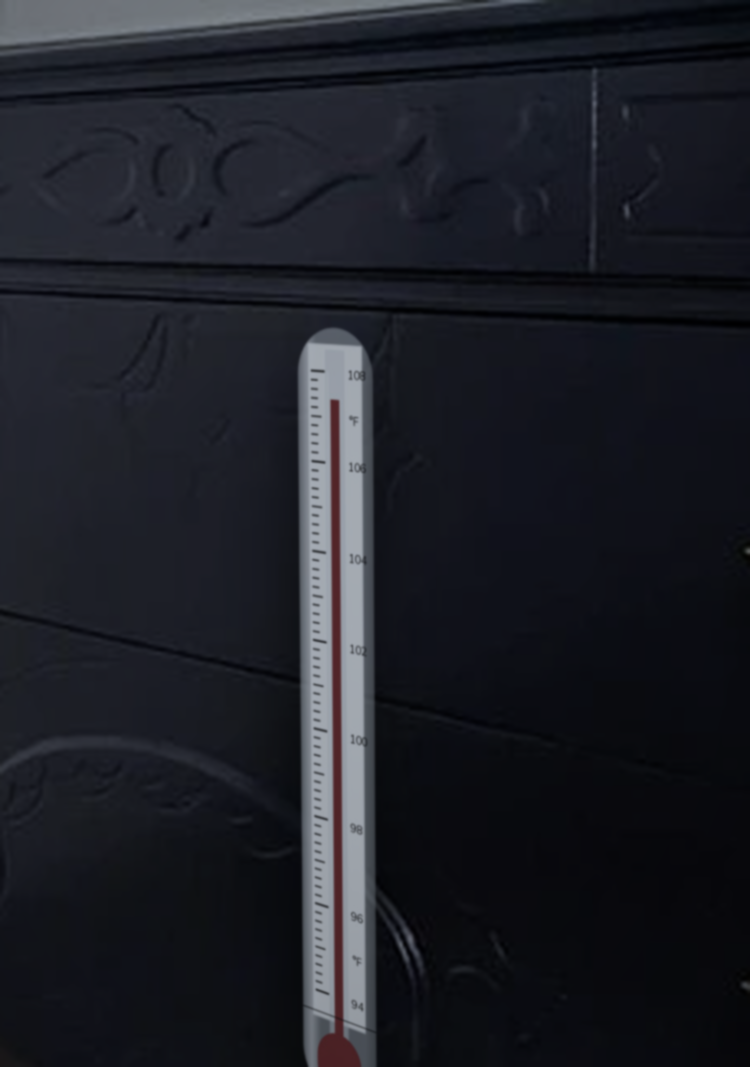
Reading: 107.4 °F
